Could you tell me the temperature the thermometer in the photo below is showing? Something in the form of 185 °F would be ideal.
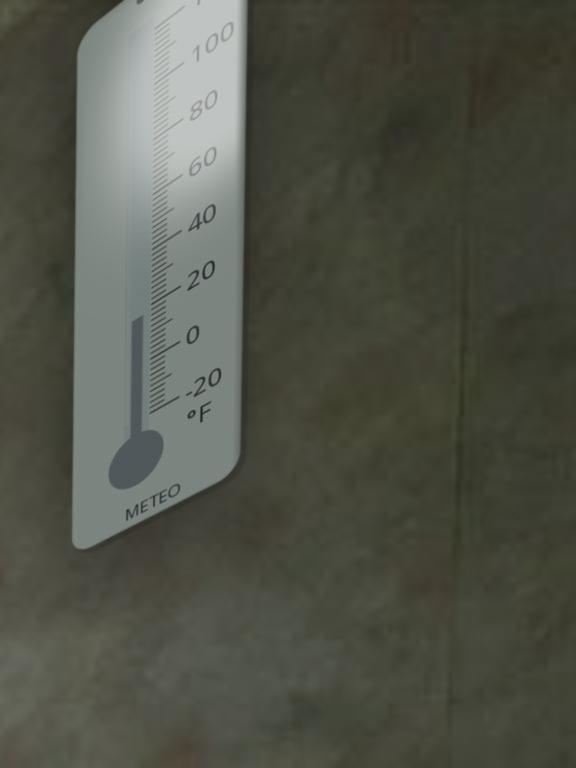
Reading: 18 °F
